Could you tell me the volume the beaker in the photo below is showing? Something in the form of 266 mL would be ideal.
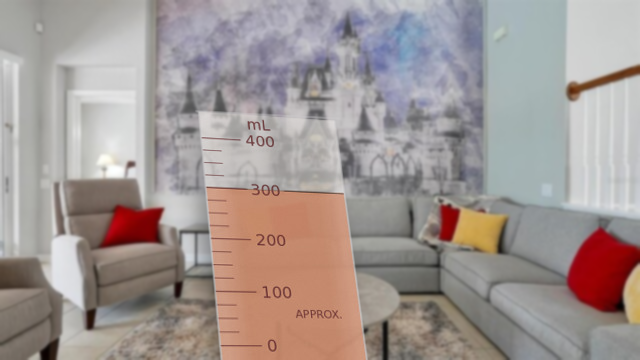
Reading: 300 mL
